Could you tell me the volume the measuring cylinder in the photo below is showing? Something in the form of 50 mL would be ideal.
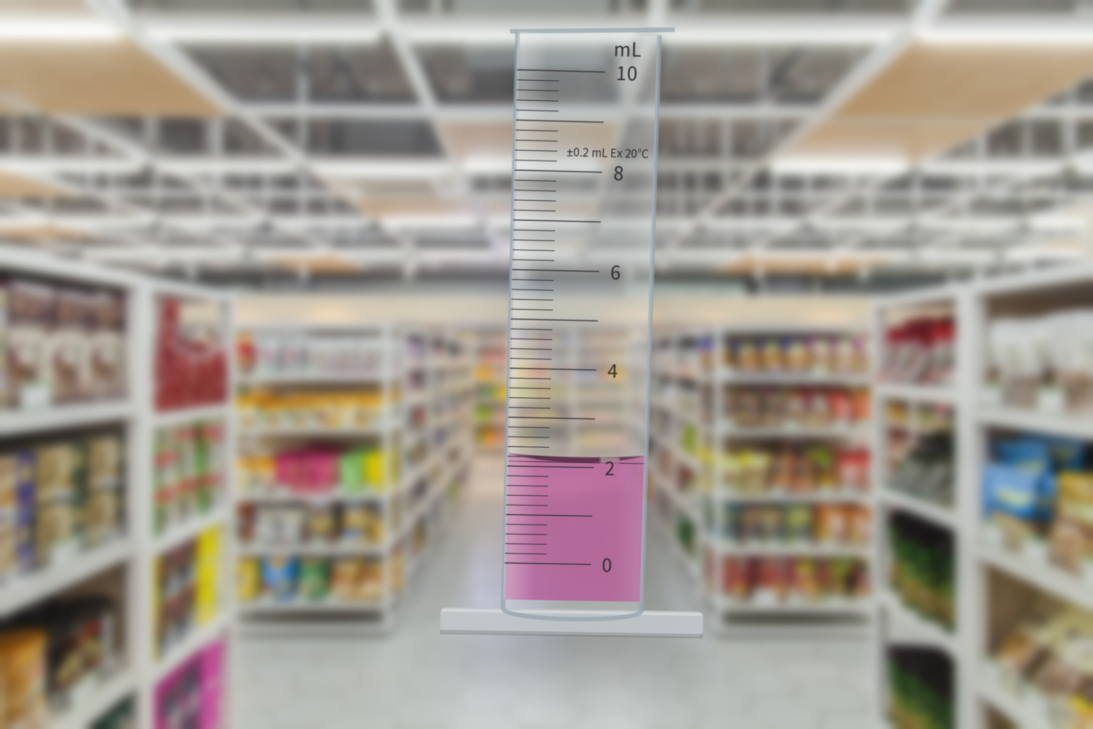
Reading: 2.1 mL
